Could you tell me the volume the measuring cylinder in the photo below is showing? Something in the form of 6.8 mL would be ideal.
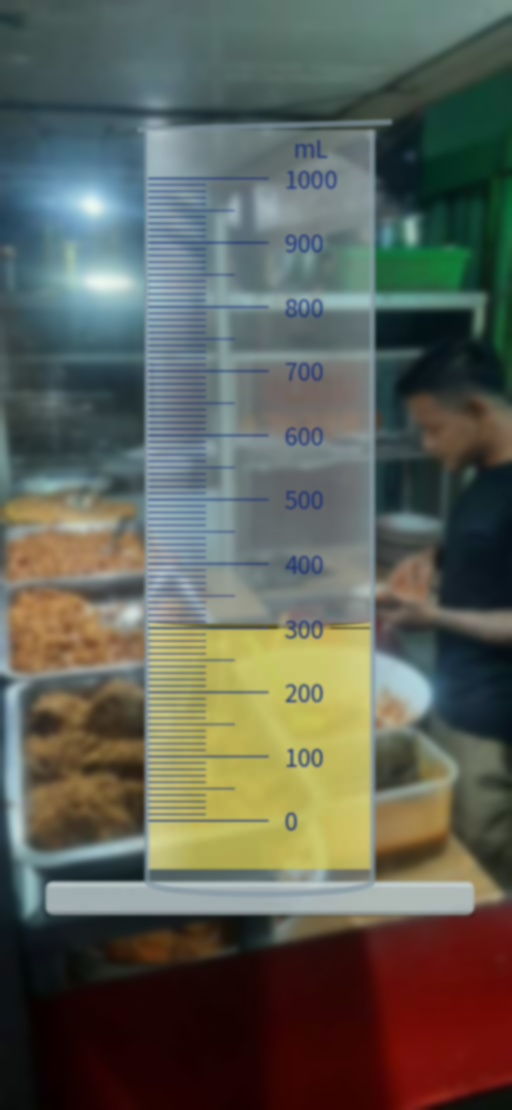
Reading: 300 mL
